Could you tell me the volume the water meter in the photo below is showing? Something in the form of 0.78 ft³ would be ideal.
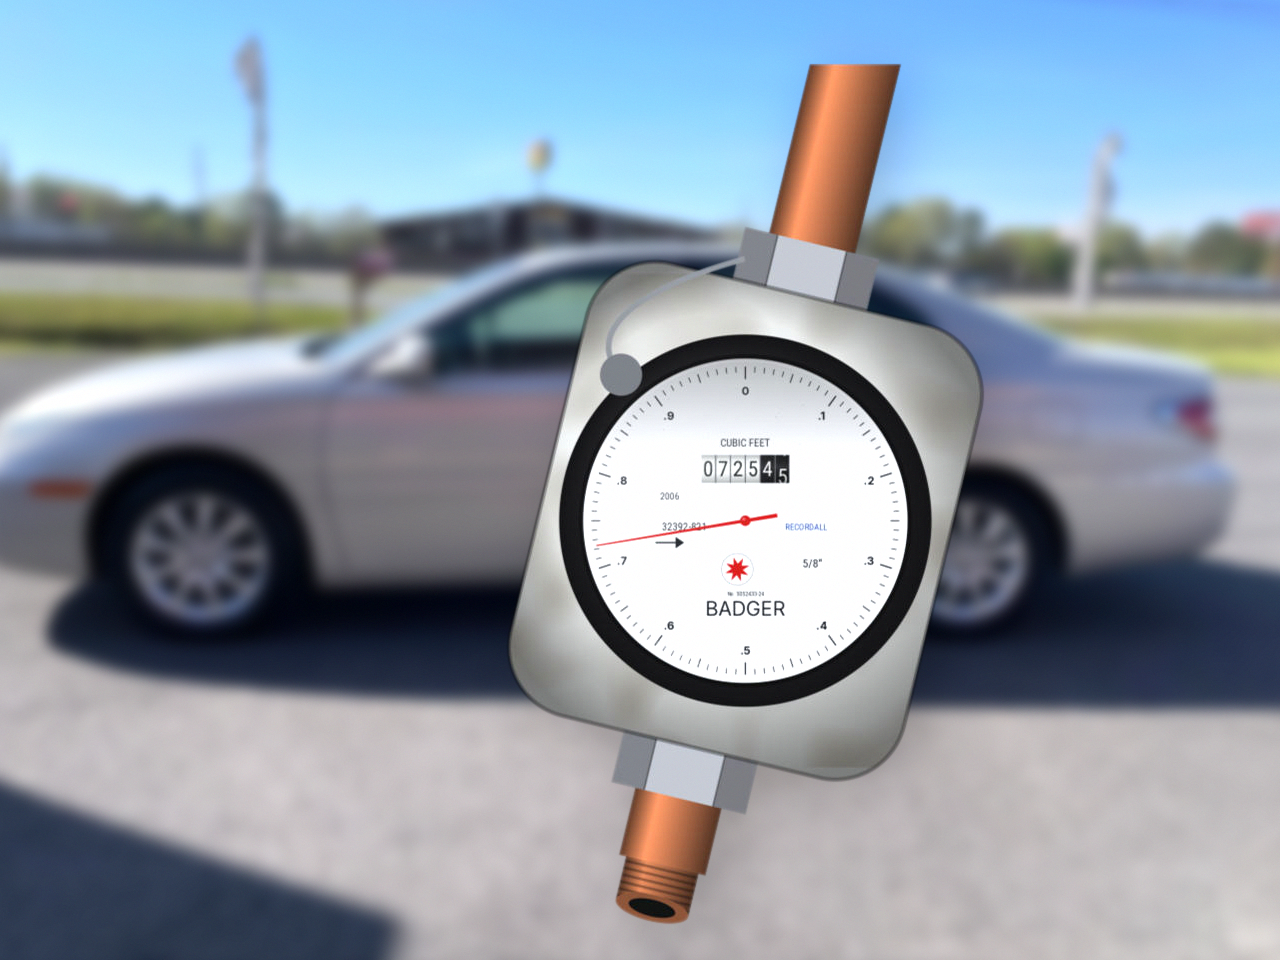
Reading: 72544.72 ft³
